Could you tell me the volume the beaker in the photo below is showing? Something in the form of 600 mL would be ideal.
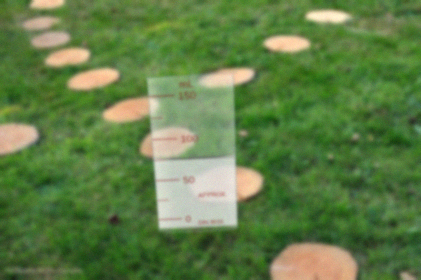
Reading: 75 mL
